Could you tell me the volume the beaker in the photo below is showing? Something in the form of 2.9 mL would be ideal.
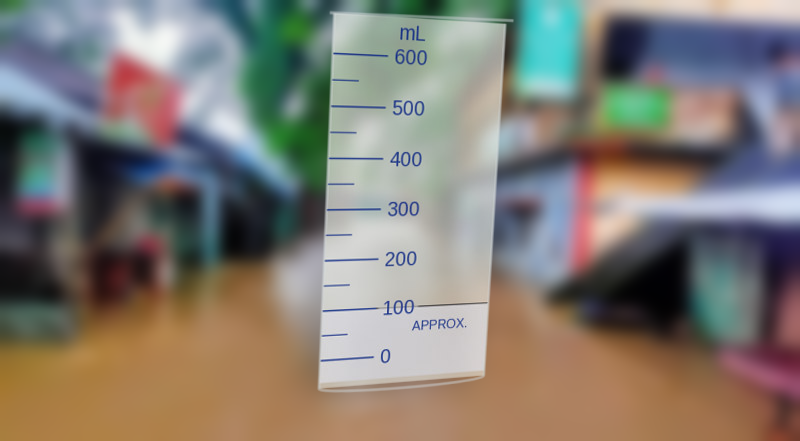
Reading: 100 mL
